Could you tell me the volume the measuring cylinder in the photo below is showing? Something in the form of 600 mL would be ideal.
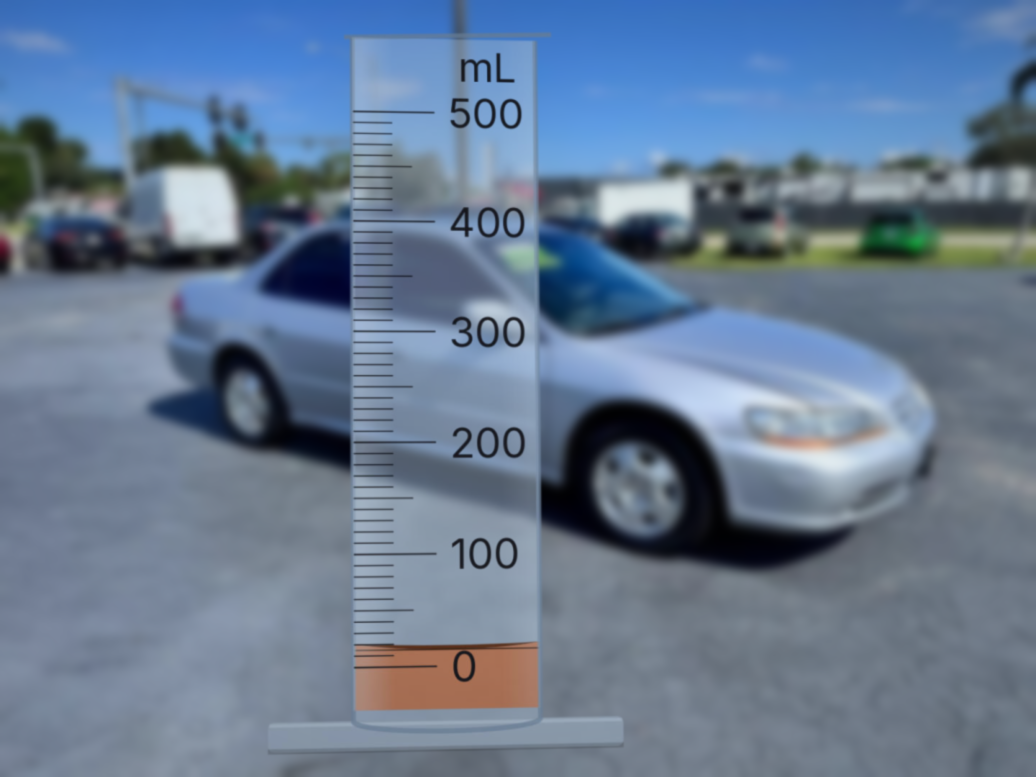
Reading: 15 mL
